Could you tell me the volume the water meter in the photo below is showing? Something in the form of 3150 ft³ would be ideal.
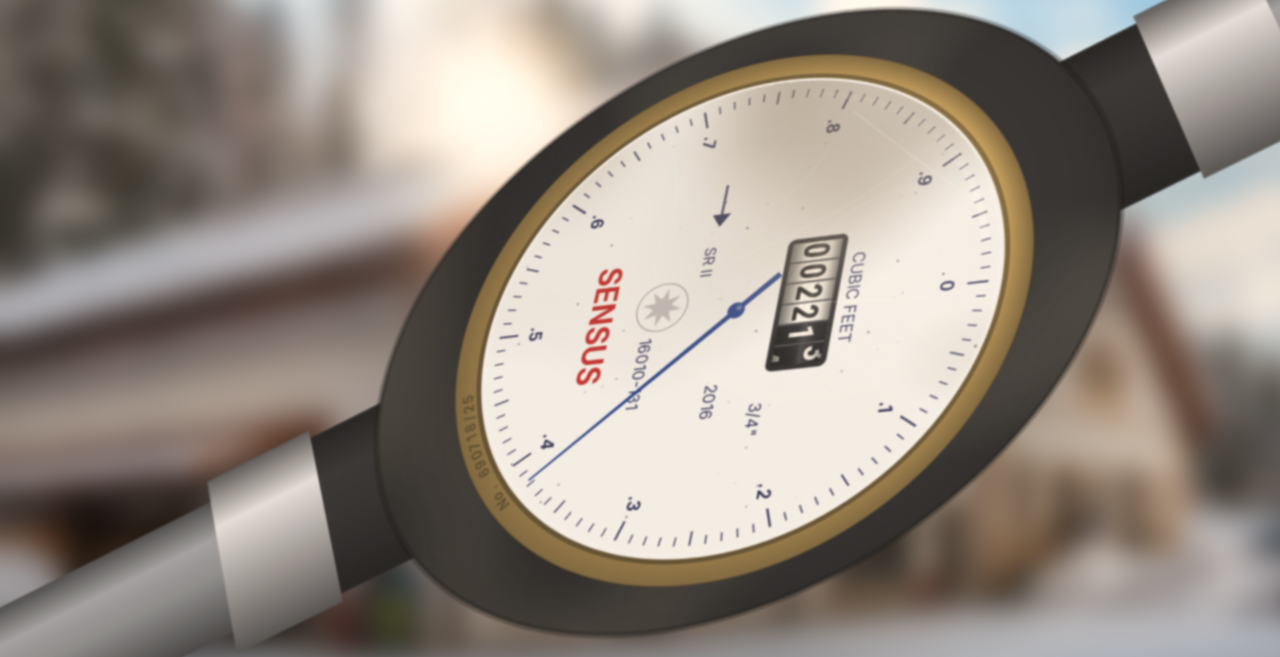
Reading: 2213.38 ft³
